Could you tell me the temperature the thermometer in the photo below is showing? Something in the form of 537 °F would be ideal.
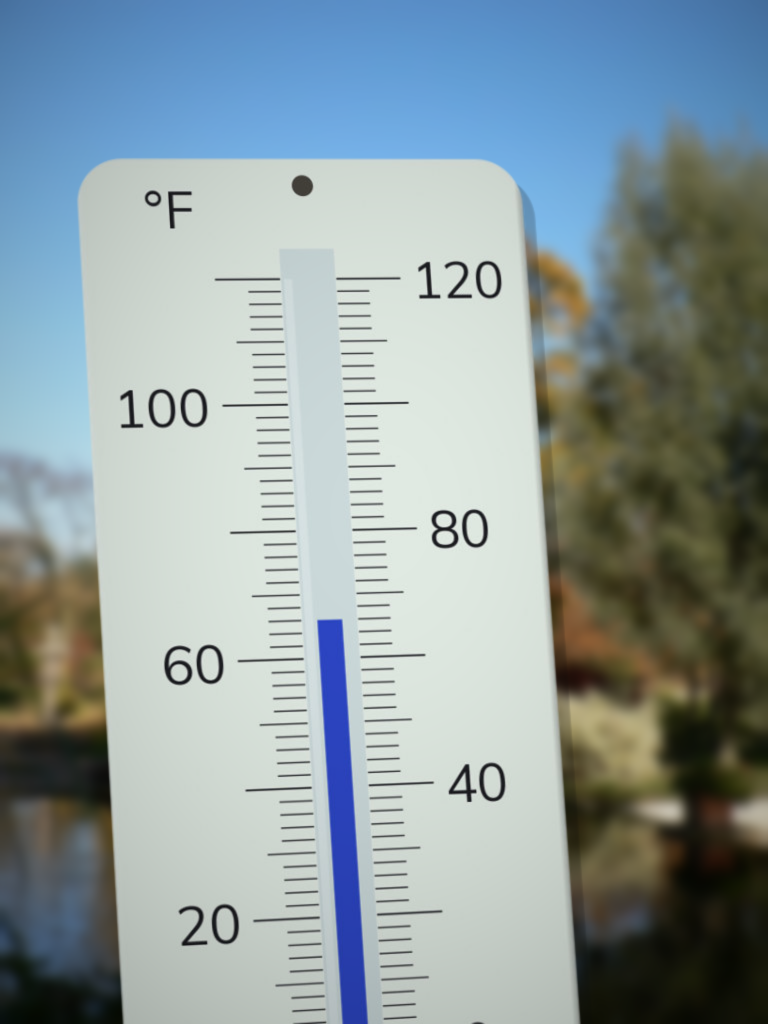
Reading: 66 °F
